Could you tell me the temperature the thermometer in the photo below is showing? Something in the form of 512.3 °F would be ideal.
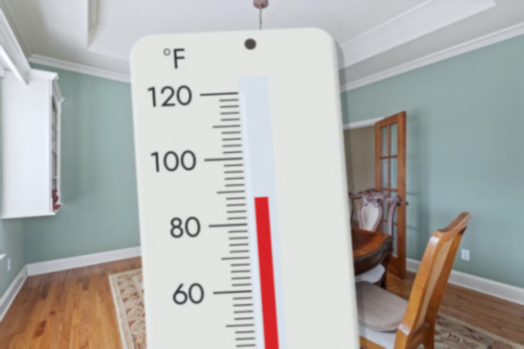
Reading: 88 °F
